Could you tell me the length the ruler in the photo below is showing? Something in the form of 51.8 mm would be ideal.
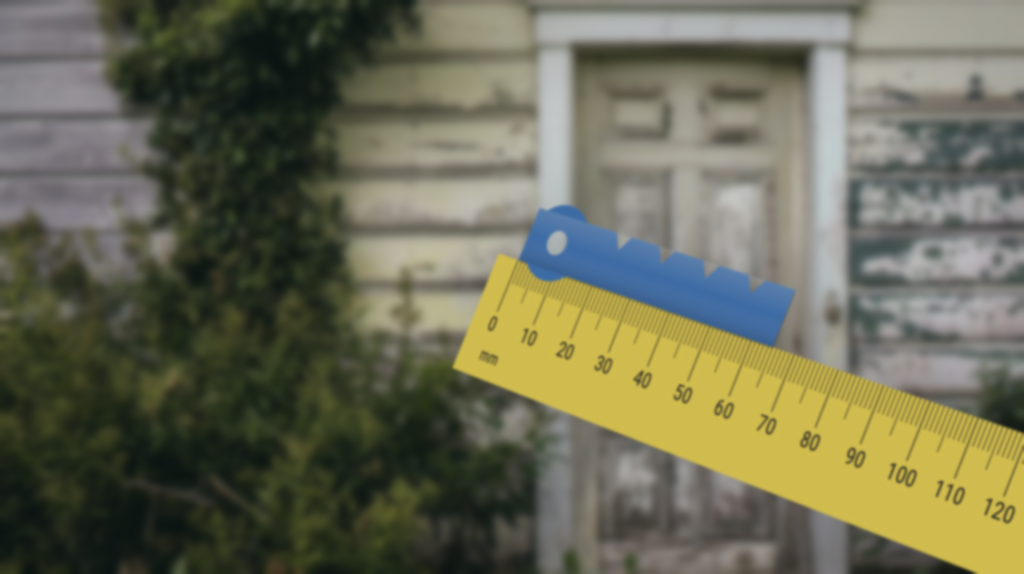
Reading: 65 mm
